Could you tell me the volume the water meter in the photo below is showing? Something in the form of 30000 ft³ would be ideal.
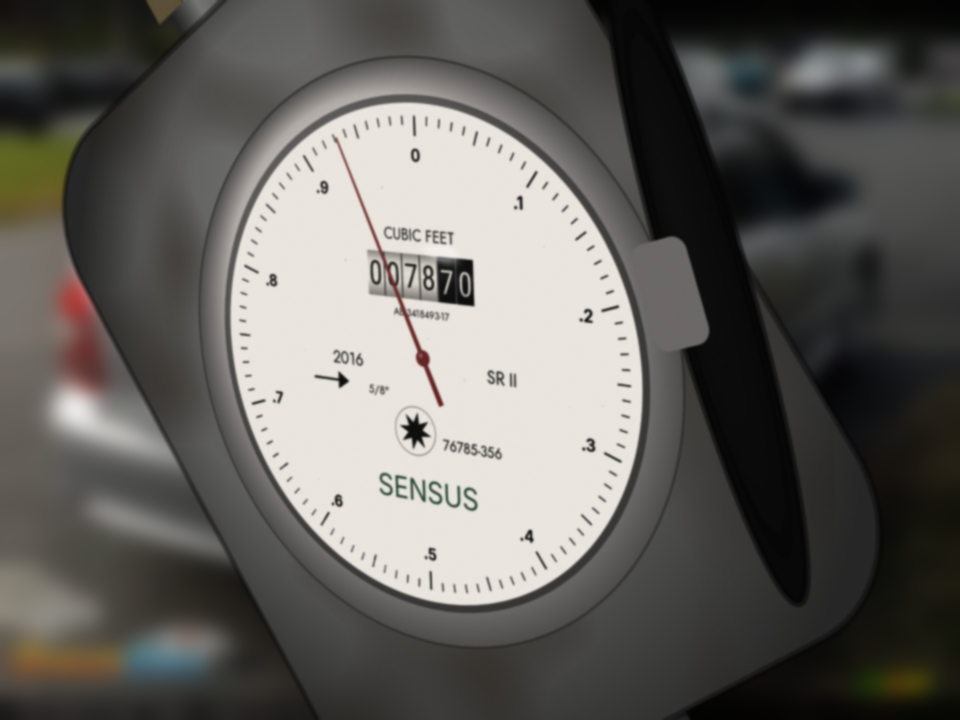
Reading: 7869.93 ft³
